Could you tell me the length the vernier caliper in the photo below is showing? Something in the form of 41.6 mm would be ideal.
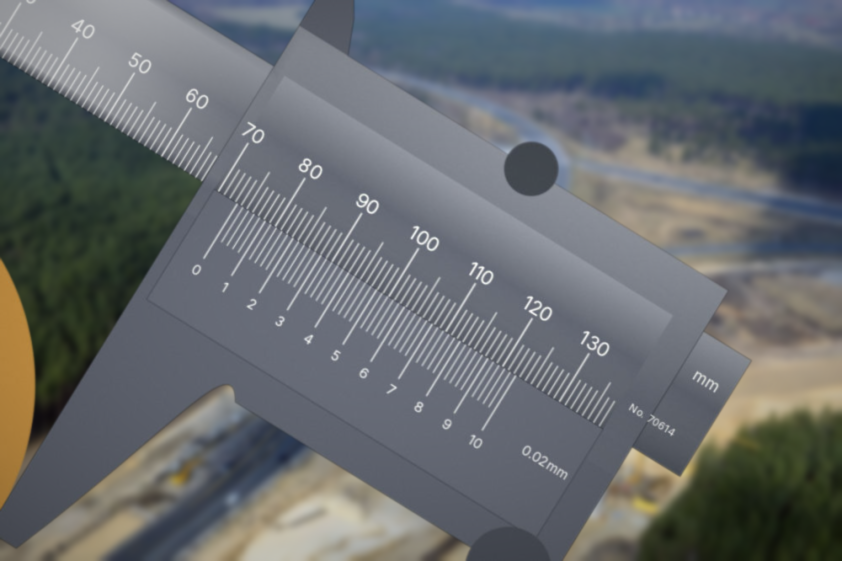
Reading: 73.4 mm
